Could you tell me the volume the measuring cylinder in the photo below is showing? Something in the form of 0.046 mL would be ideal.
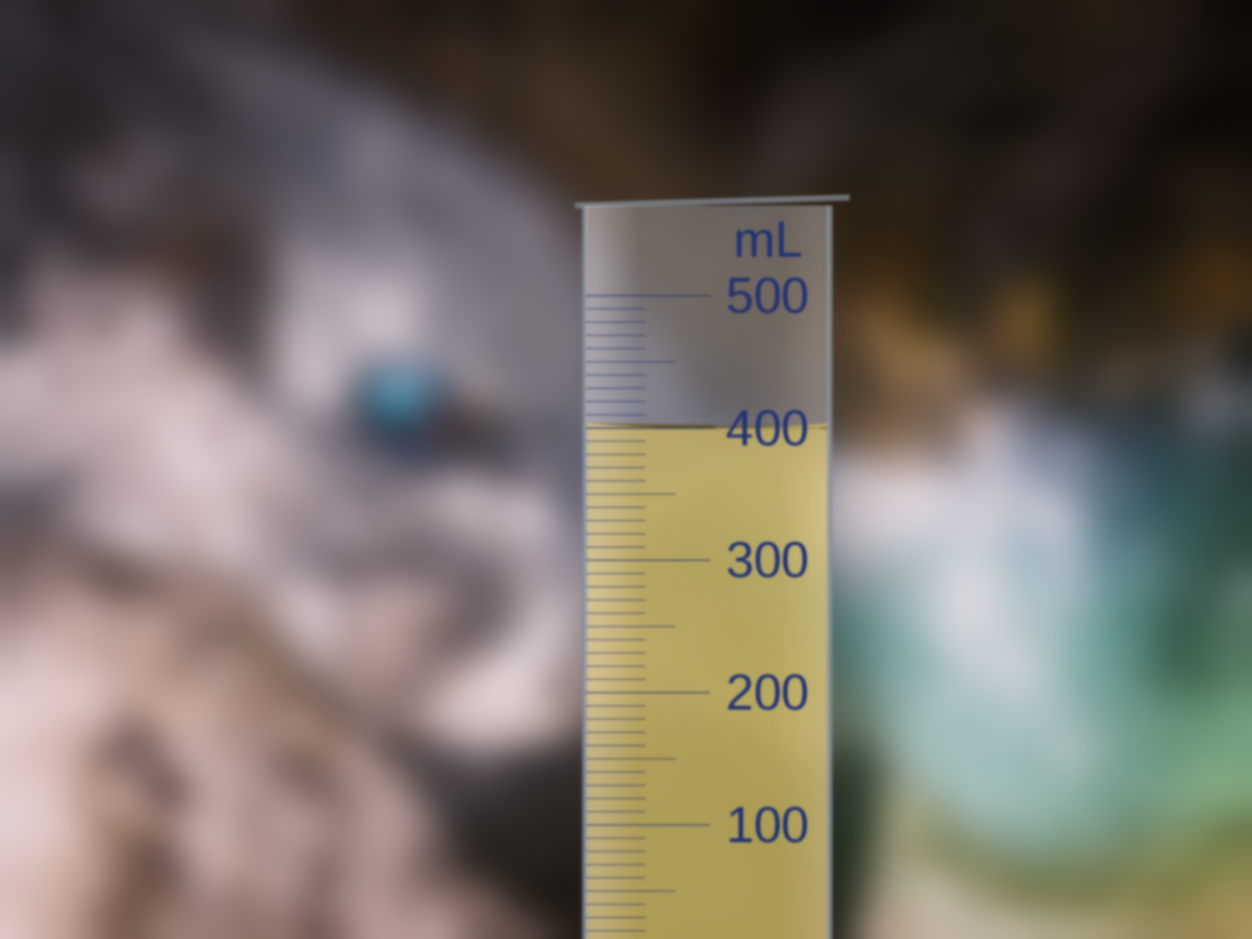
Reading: 400 mL
